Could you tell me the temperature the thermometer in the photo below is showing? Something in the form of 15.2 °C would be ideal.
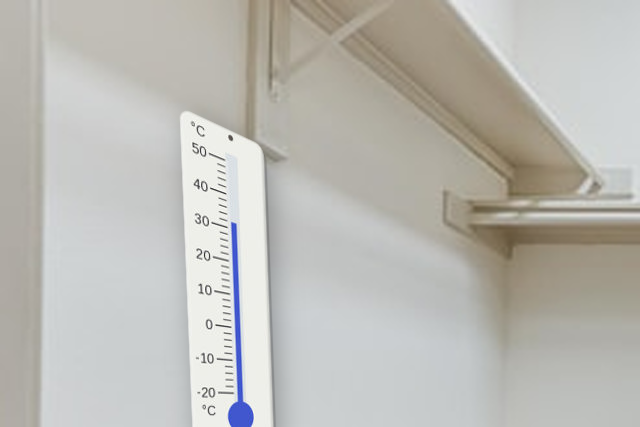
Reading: 32 °C
